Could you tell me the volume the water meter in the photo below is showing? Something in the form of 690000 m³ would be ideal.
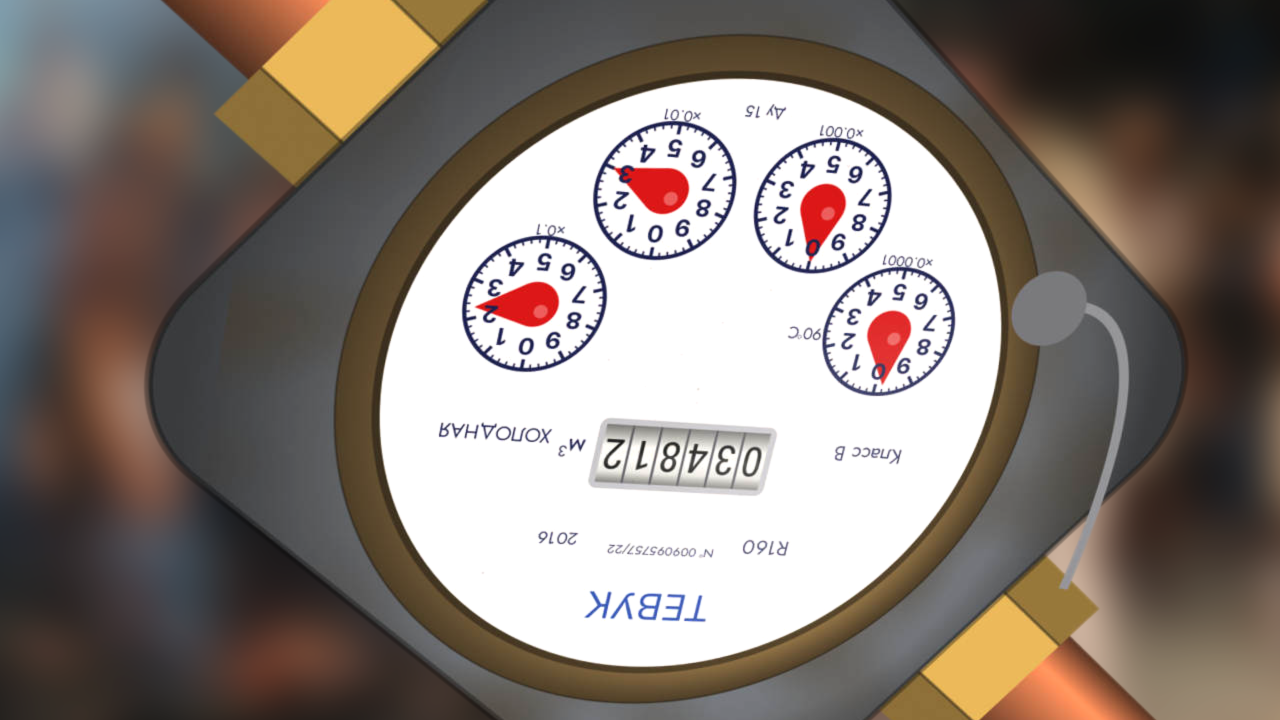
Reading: 34812.2299 m³
